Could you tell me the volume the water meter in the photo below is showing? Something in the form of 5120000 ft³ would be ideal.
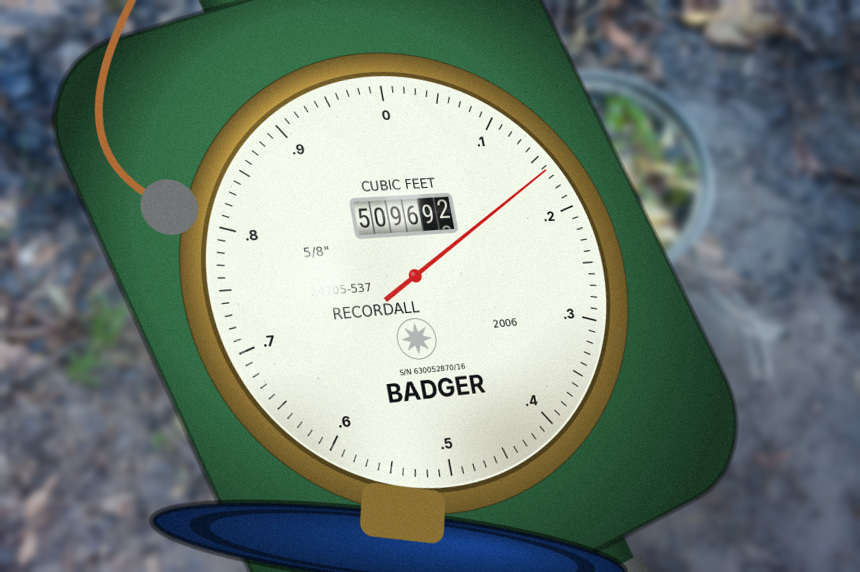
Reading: 509692.16 ft³
